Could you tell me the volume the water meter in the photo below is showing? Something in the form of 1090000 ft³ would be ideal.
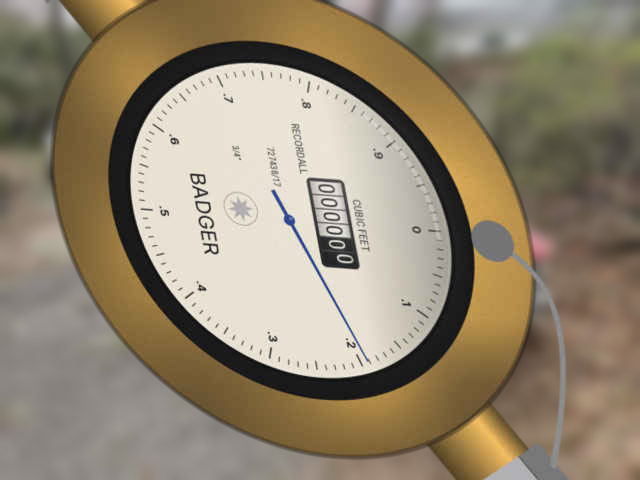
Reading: 0.19 ft³
